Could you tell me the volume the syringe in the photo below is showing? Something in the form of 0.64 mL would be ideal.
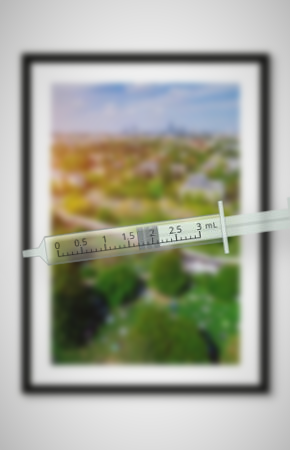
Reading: 1.7 mL
